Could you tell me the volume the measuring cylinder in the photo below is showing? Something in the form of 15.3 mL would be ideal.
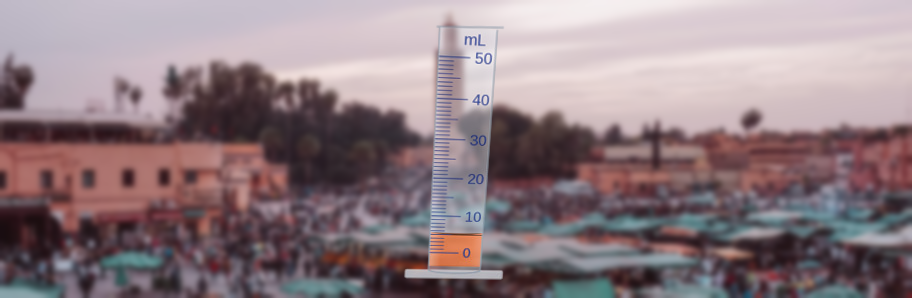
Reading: 5 mL
